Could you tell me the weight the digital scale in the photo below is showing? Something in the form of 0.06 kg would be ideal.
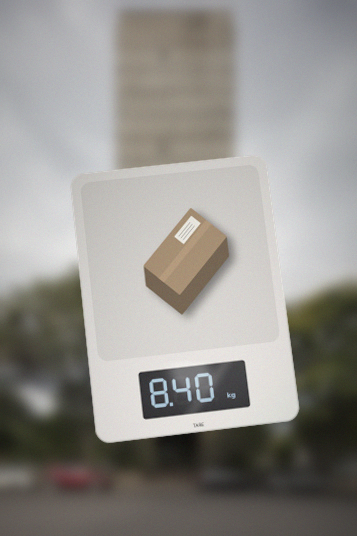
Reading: 8.40 kg
